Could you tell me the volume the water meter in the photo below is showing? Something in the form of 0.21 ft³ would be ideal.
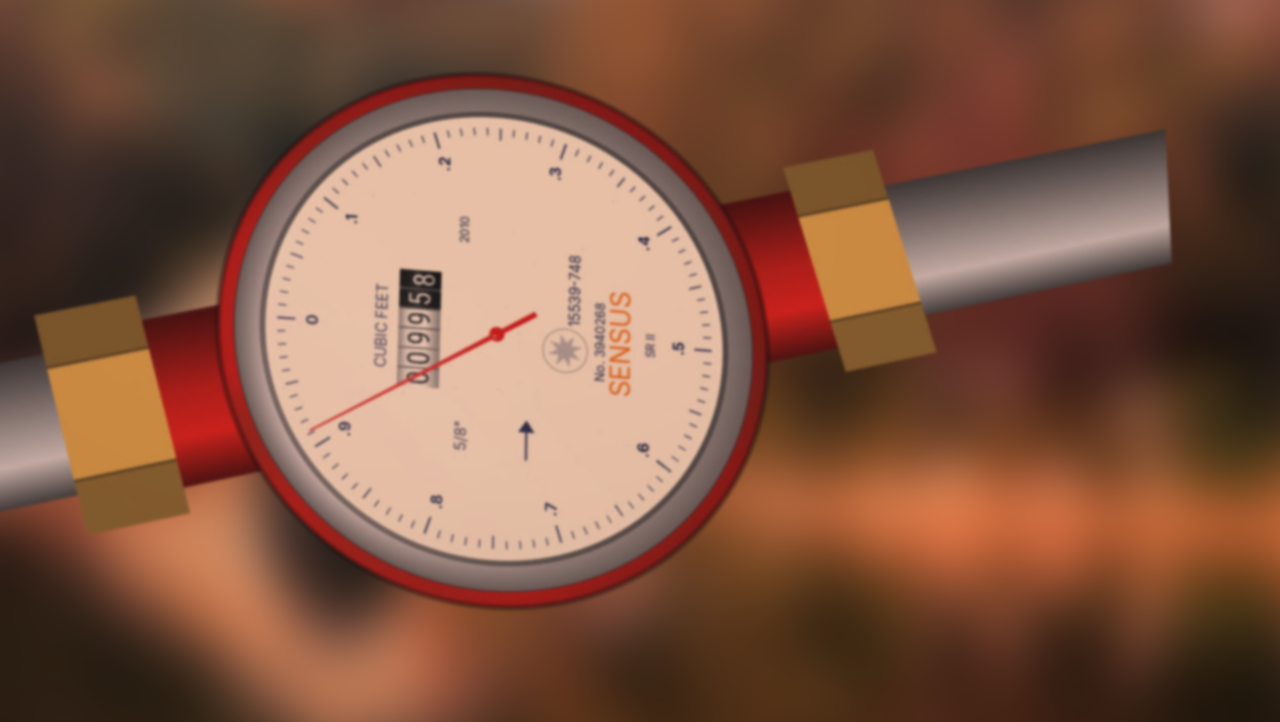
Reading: 9957.91 ft³
